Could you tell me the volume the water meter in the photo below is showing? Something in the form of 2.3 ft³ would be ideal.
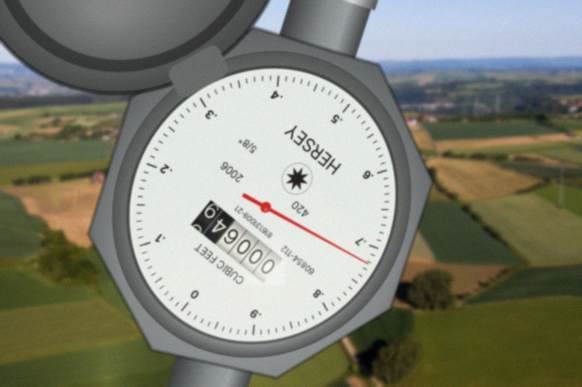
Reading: 648.72 ft³
